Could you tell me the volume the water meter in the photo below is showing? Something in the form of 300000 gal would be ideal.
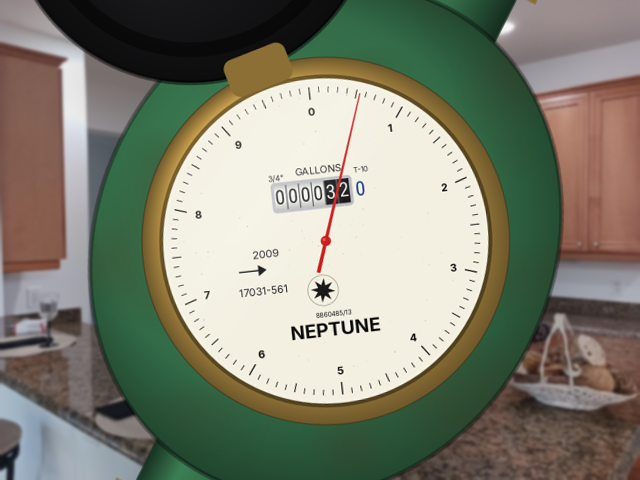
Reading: 320.5 gal
